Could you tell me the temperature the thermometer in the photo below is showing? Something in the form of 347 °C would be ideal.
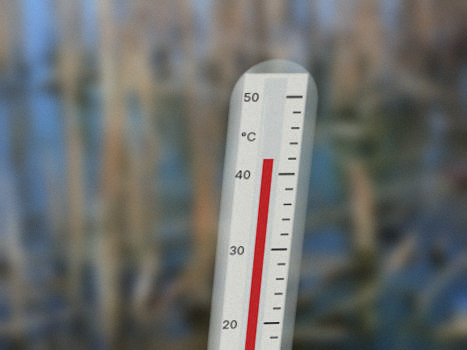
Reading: 42 °C
